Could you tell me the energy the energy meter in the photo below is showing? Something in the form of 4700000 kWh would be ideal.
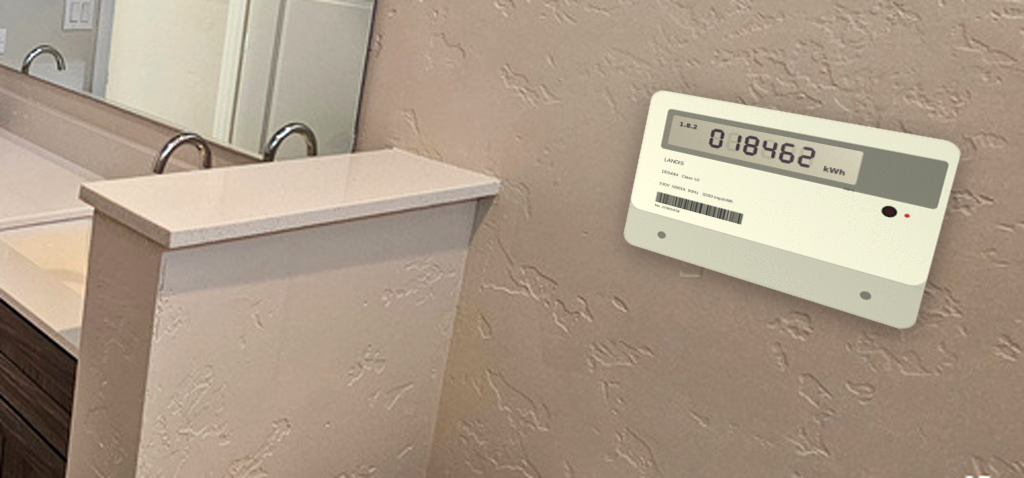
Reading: 18462 kWh
